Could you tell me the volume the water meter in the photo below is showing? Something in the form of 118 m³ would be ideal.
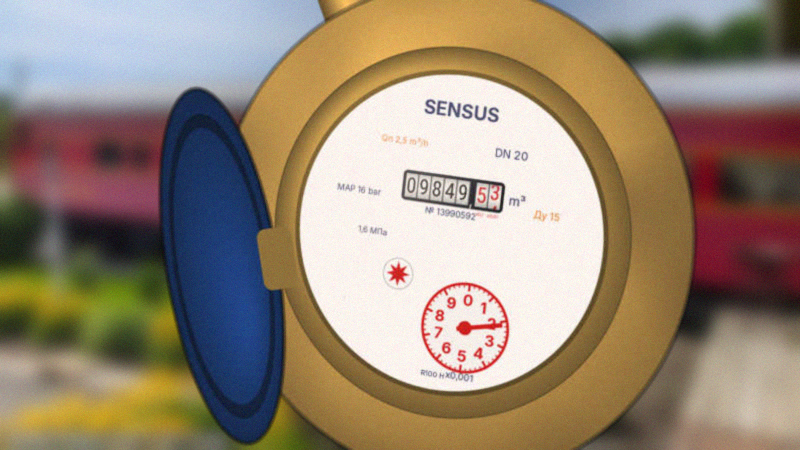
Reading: 9849.532 m³
